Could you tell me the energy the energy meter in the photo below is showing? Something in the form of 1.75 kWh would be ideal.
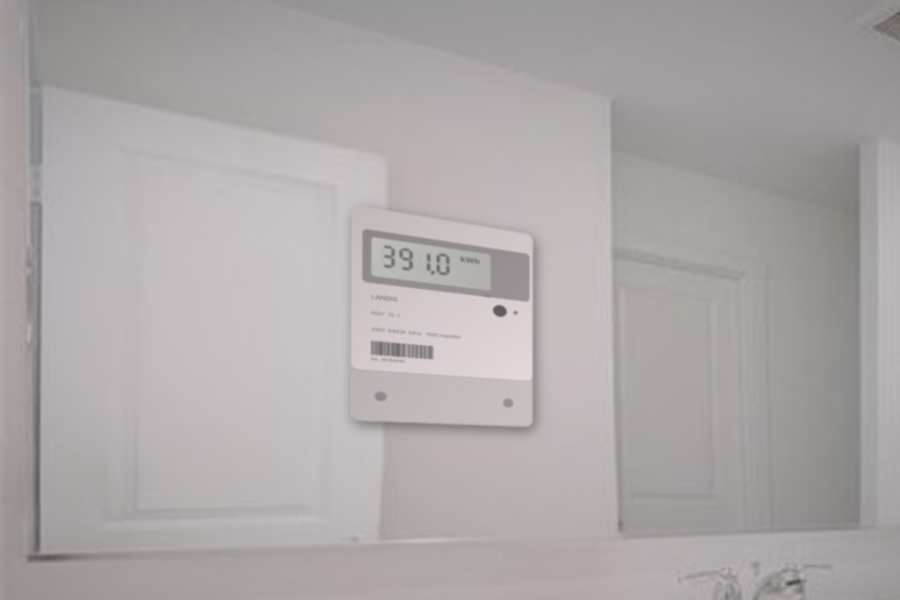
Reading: 391.0 kWh
